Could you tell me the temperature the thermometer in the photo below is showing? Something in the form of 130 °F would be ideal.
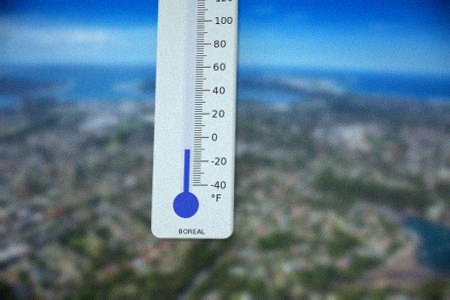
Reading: -10 °F
